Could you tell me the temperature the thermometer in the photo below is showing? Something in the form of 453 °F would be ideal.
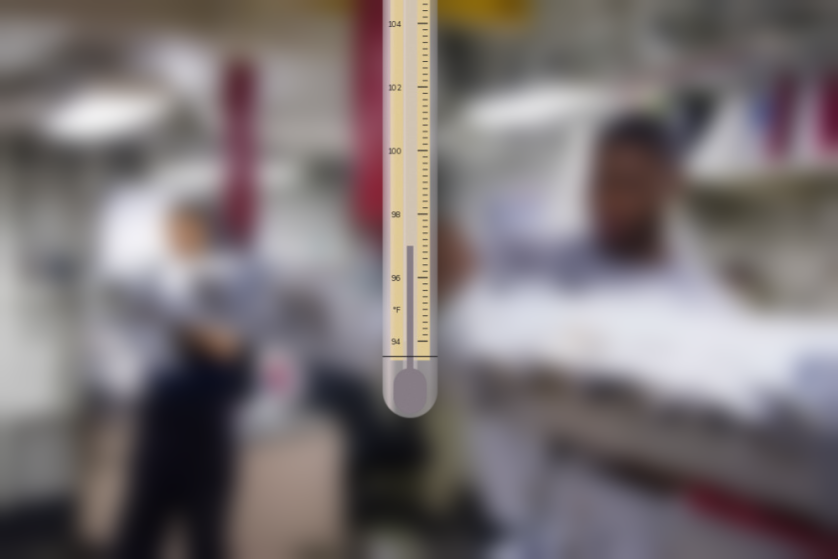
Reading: 97 °F
